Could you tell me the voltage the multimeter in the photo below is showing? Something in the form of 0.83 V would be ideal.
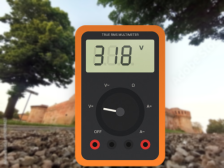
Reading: 318 V
